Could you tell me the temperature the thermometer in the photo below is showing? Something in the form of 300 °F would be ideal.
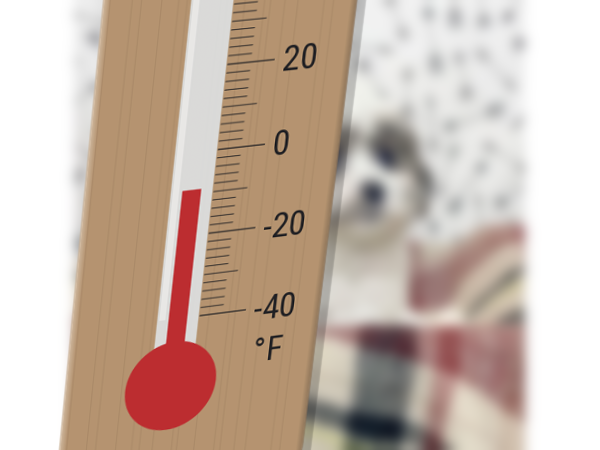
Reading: -9 °F
